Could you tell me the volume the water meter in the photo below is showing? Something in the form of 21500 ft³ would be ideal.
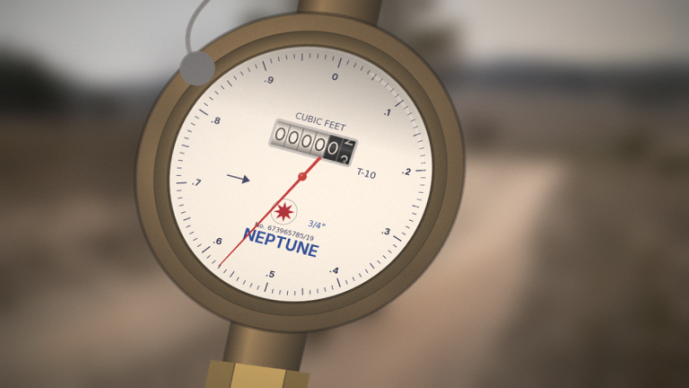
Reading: 2.57 ft³
